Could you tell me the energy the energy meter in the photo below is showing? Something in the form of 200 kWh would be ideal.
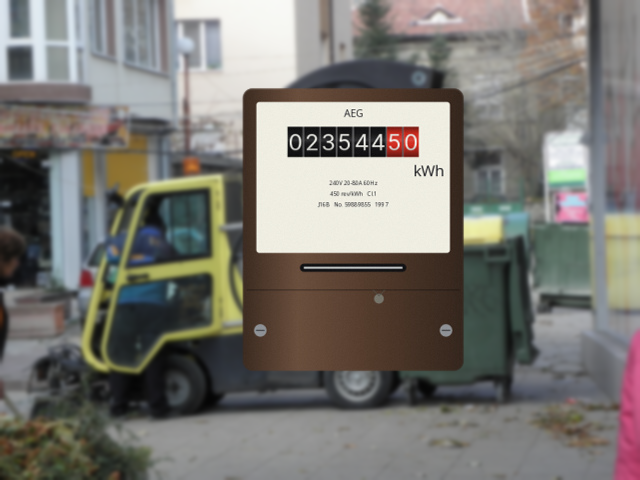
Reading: 23544.50 kWh
